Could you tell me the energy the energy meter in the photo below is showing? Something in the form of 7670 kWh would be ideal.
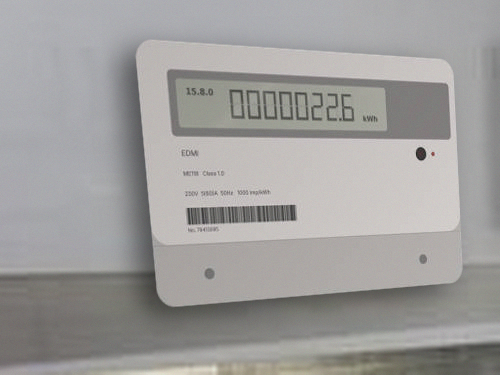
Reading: 22.6 kWh
